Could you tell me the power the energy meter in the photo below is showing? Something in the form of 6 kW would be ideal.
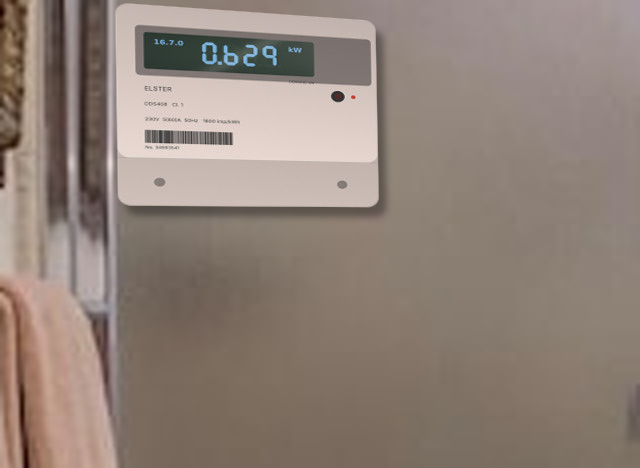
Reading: 0.629 kW
